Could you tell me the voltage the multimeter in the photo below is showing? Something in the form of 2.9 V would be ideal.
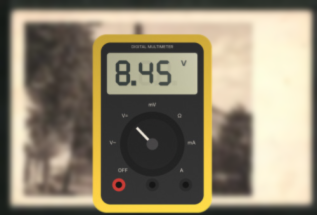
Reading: 8.45 V
